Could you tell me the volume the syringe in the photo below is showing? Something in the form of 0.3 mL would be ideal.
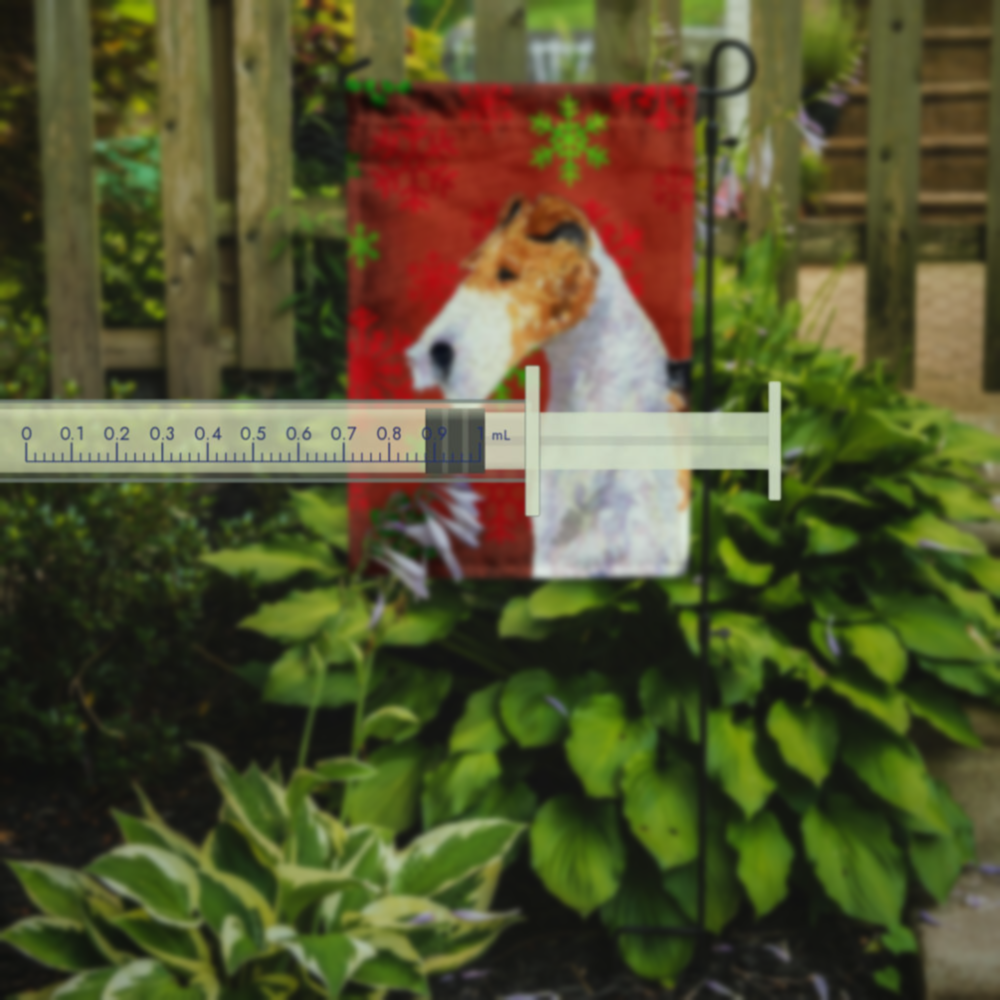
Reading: 0.88 mL
